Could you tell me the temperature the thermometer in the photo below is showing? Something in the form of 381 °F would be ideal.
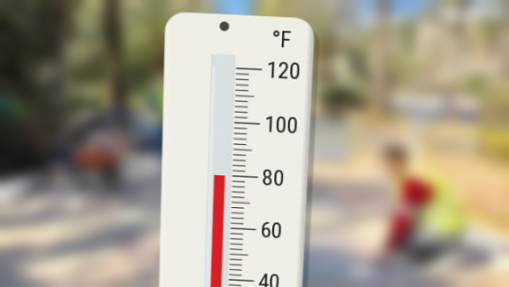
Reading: 80 °F
